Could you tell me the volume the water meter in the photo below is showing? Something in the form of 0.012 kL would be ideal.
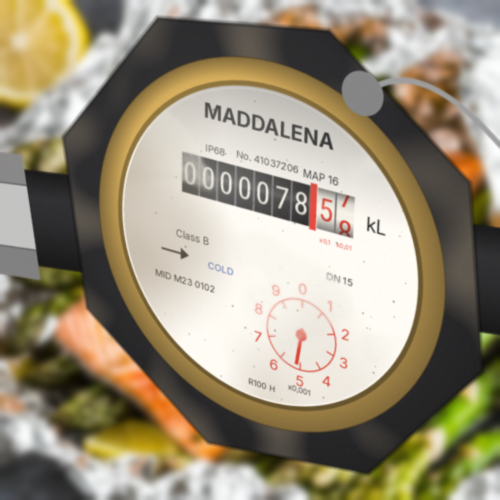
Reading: 78.575 kL
